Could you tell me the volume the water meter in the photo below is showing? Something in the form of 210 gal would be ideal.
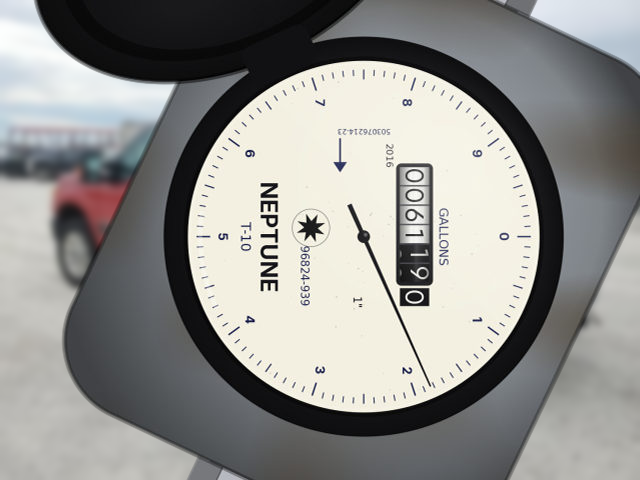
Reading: 61191.8 gal
